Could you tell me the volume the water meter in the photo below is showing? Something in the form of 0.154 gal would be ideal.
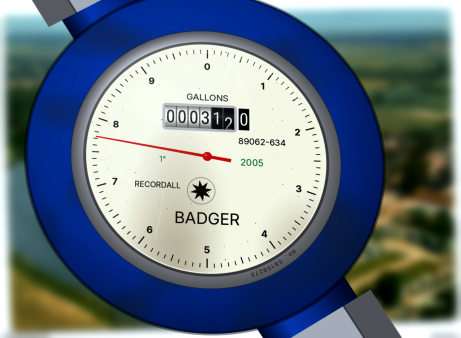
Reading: 3117.7 gal
